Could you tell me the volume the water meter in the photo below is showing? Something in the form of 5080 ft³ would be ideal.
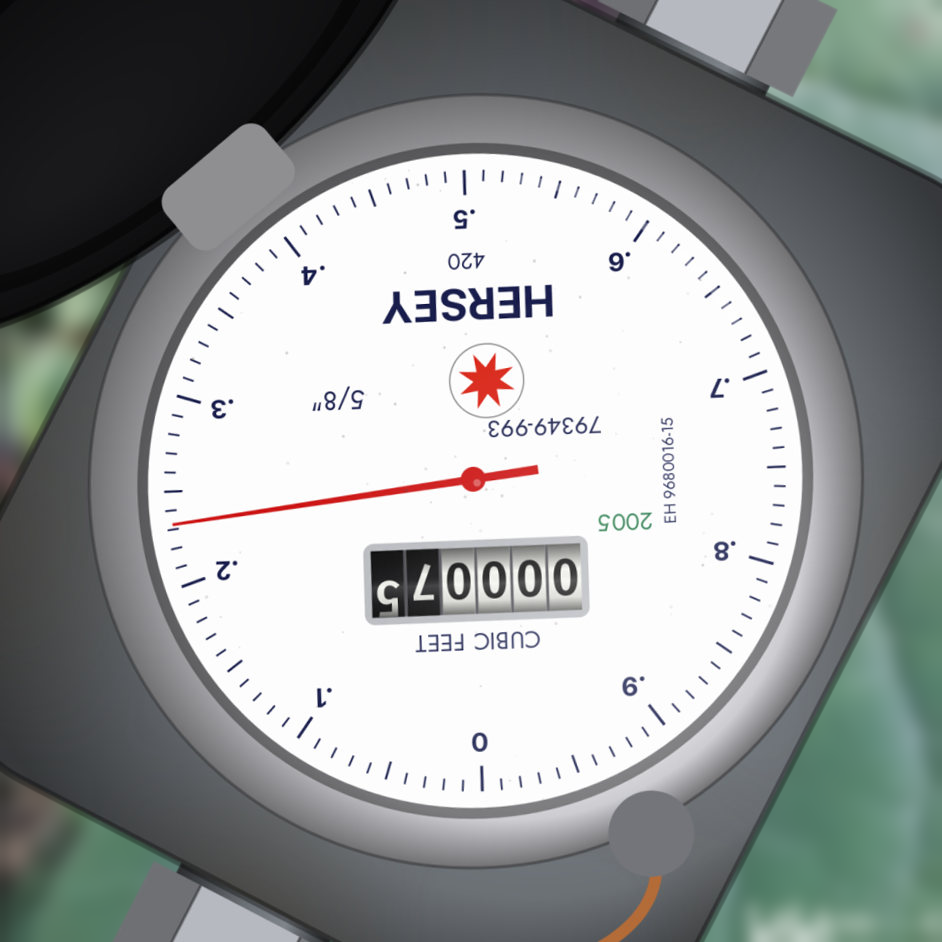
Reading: 75.23 ft³
